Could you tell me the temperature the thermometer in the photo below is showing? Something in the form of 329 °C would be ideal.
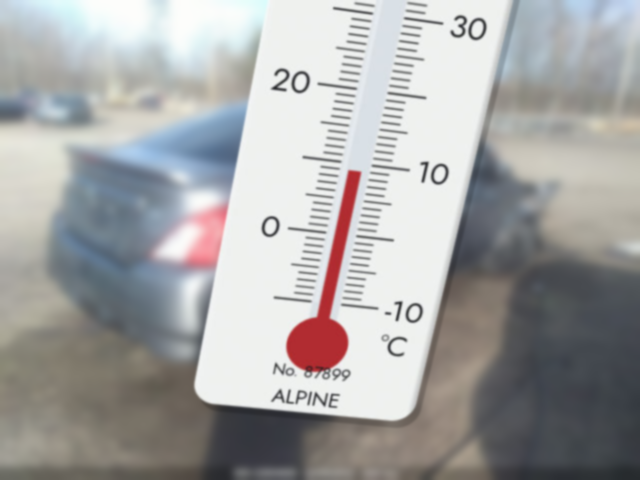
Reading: 9 °C
